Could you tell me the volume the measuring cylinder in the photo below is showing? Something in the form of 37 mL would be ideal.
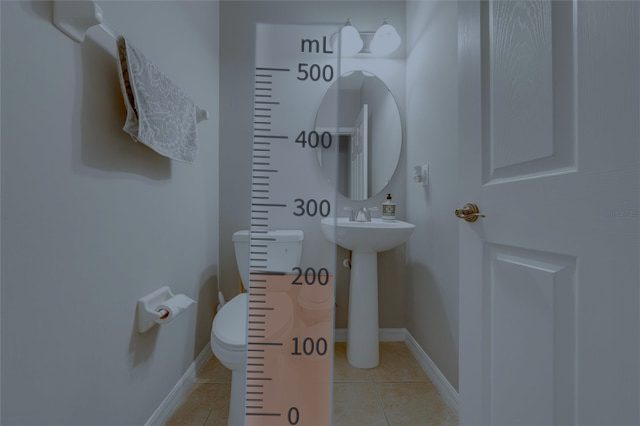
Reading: 200 mL
